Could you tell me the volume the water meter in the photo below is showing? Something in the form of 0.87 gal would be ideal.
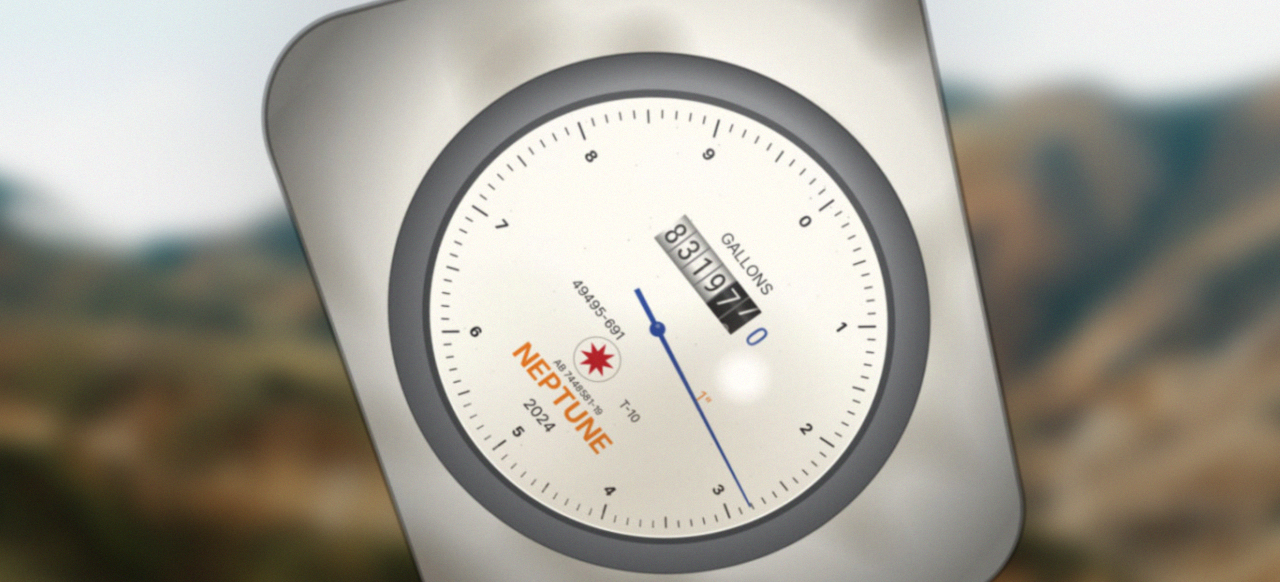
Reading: 8319772.8 gal
